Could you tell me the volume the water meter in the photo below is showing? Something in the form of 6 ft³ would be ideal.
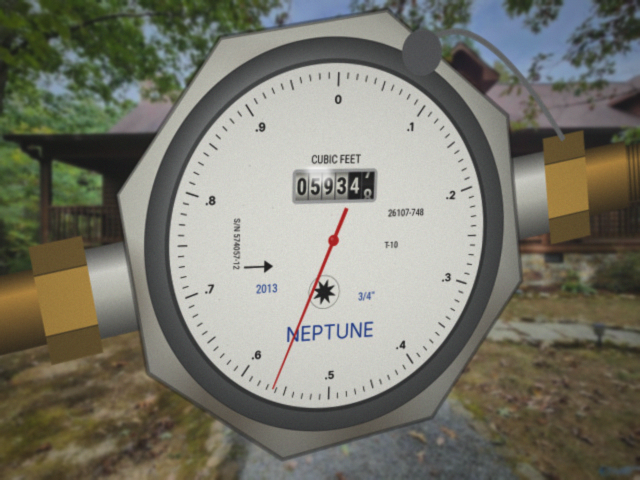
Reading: 59347.56 ft³
